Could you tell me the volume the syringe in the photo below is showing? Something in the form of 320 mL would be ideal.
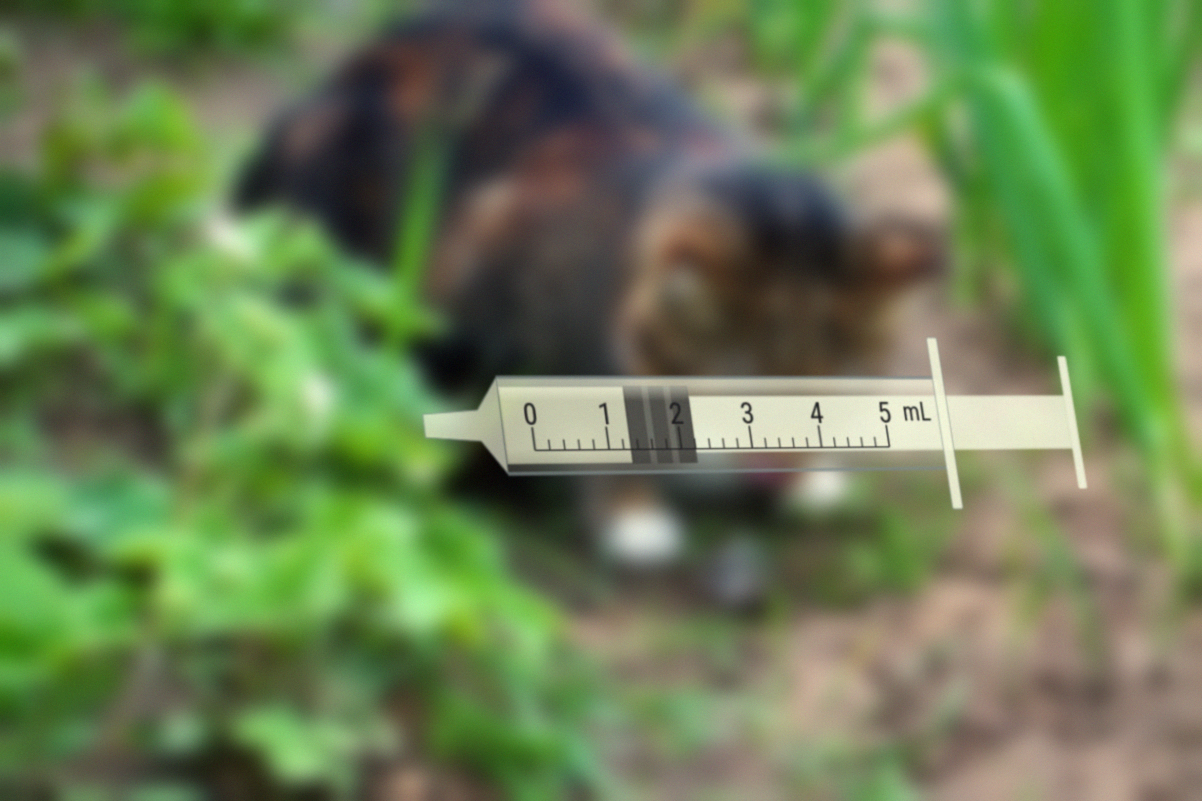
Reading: 1.3 mL
